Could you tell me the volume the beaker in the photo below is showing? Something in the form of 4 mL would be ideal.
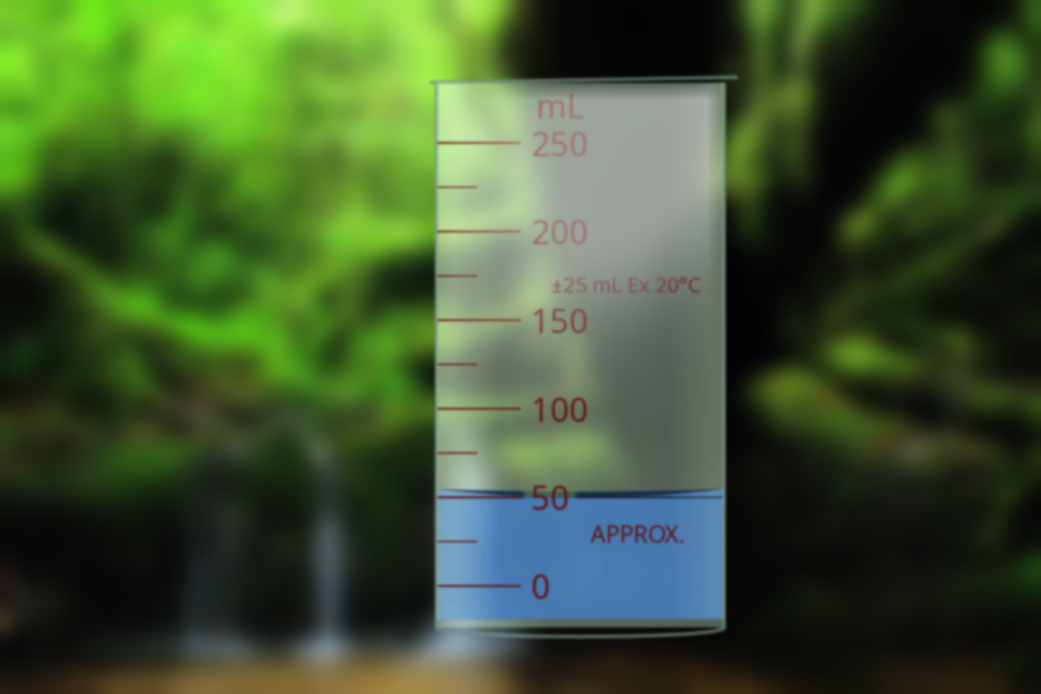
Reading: 50 mL
